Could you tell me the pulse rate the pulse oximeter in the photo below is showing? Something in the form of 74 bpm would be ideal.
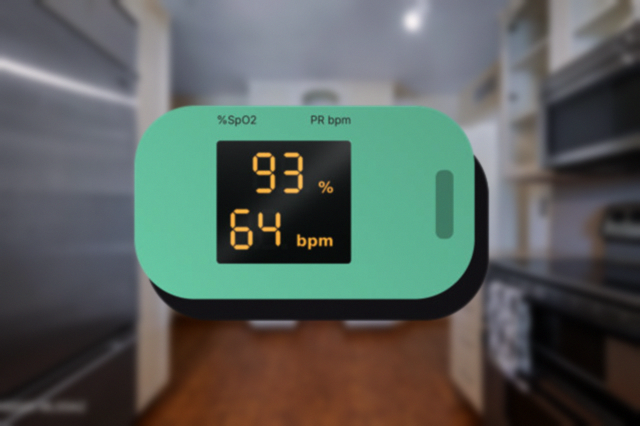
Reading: 64 bpm
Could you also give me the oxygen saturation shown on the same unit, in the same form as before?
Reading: 93 %
